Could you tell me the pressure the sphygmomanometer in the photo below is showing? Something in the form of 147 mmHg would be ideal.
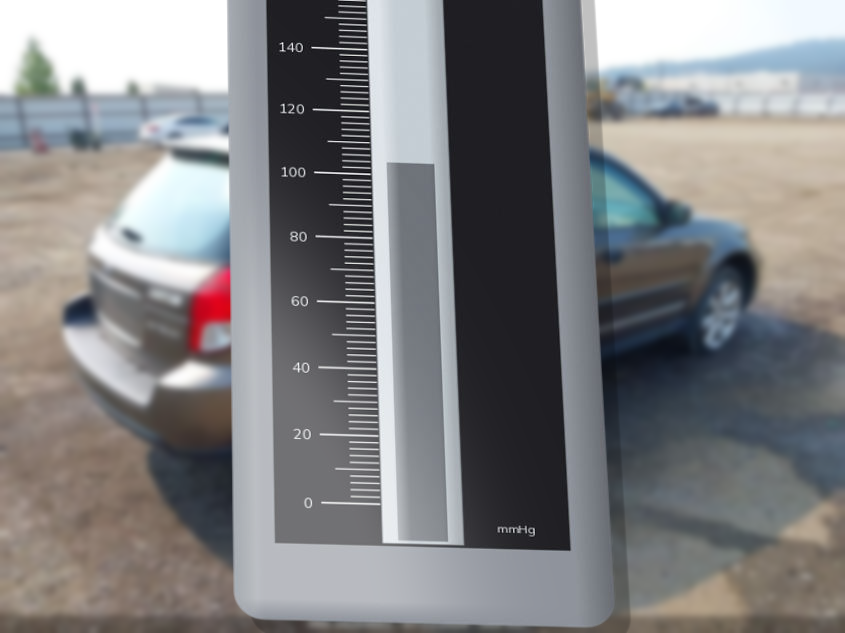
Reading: 104 mmHg
